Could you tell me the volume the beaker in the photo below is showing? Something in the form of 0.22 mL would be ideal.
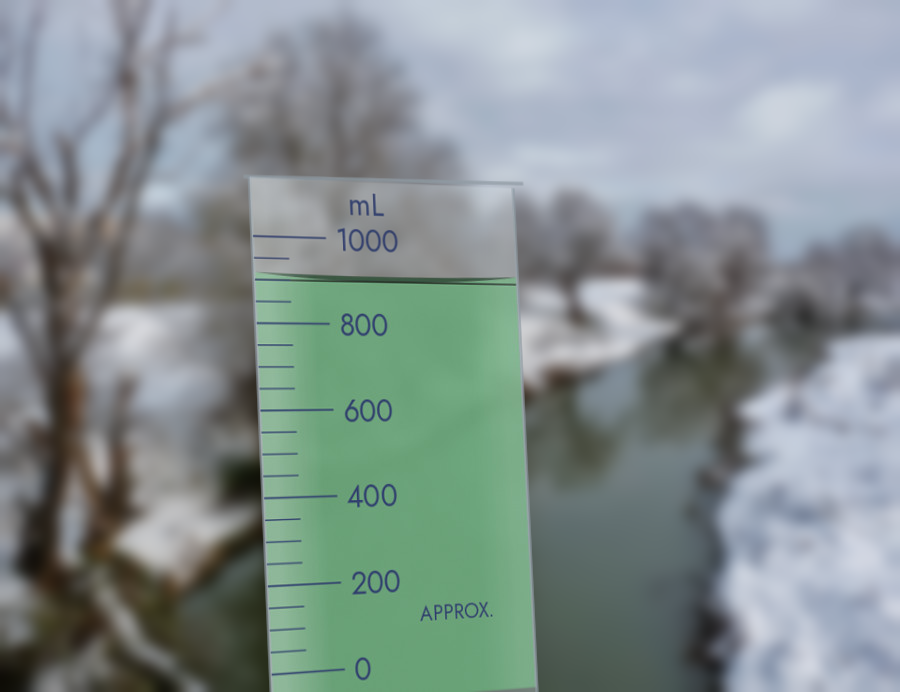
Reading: 900 mL
